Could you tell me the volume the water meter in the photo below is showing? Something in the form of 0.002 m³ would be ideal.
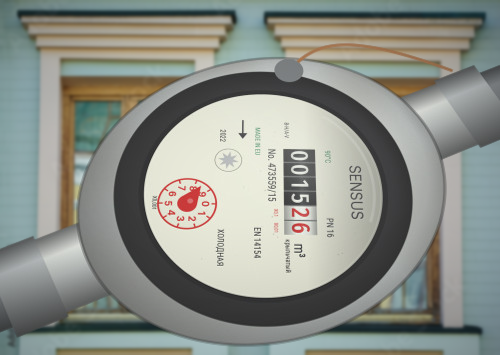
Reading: 15.268 m³
